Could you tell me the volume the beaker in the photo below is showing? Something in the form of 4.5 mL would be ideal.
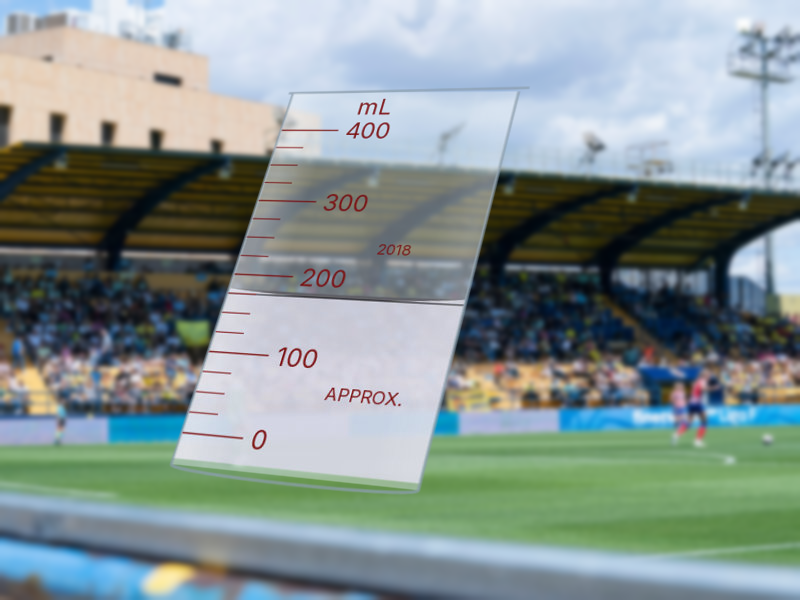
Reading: 175 mL
